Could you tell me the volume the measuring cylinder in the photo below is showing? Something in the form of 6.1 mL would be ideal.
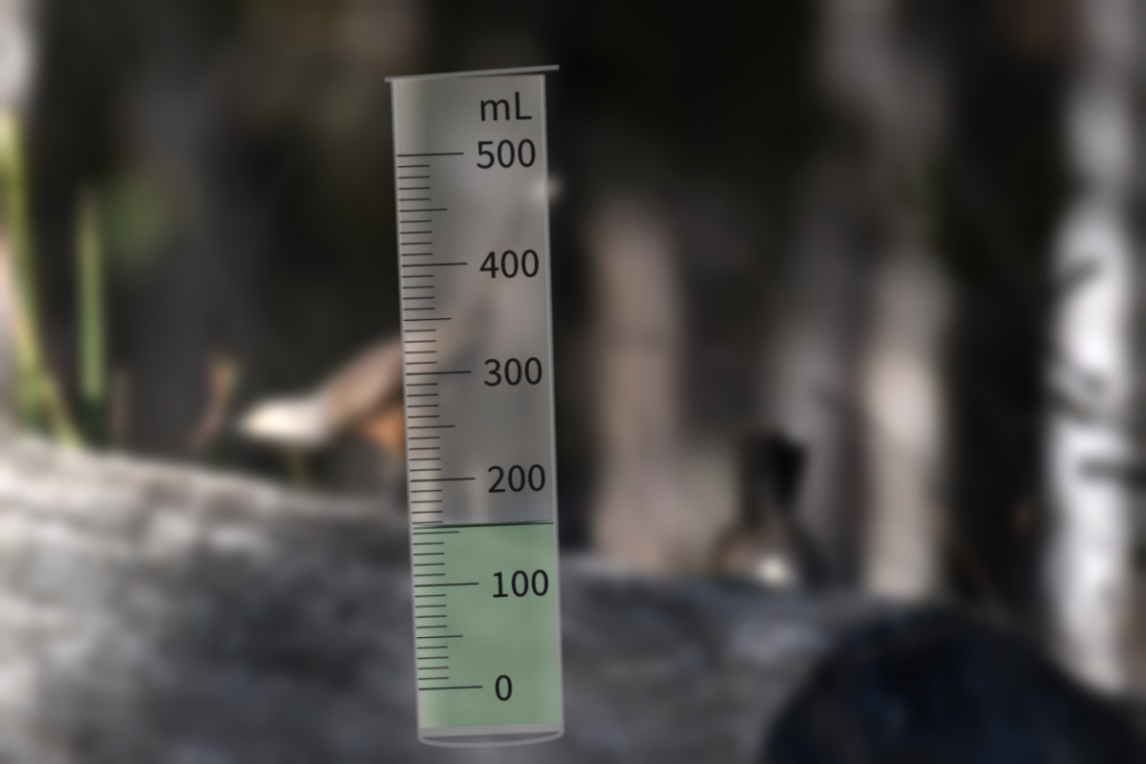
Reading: 155 mL
